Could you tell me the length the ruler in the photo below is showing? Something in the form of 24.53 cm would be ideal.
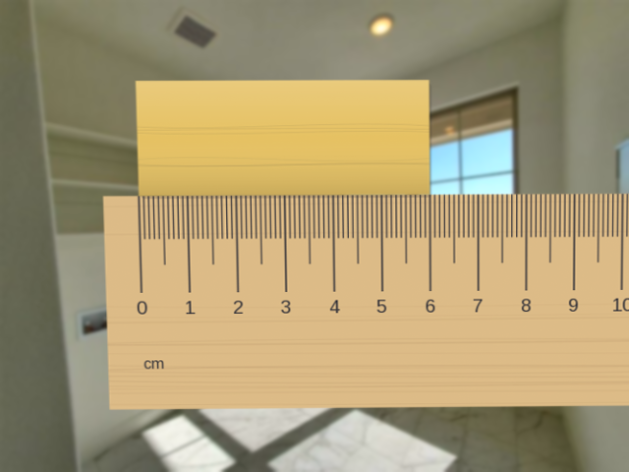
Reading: 6 cm
